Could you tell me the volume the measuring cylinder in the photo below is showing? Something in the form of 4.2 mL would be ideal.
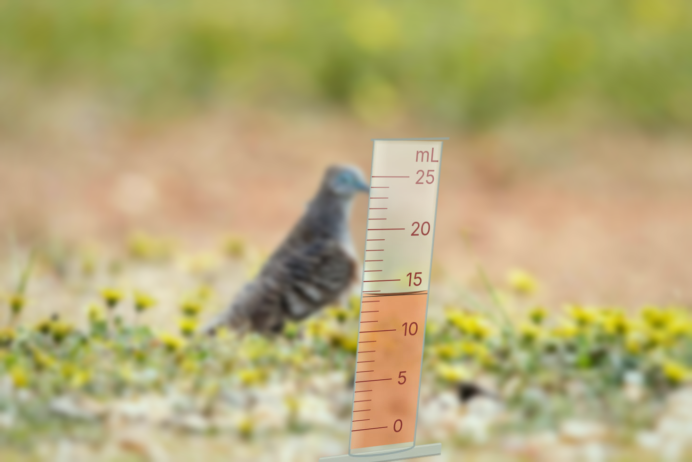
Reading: 13.5 mL
